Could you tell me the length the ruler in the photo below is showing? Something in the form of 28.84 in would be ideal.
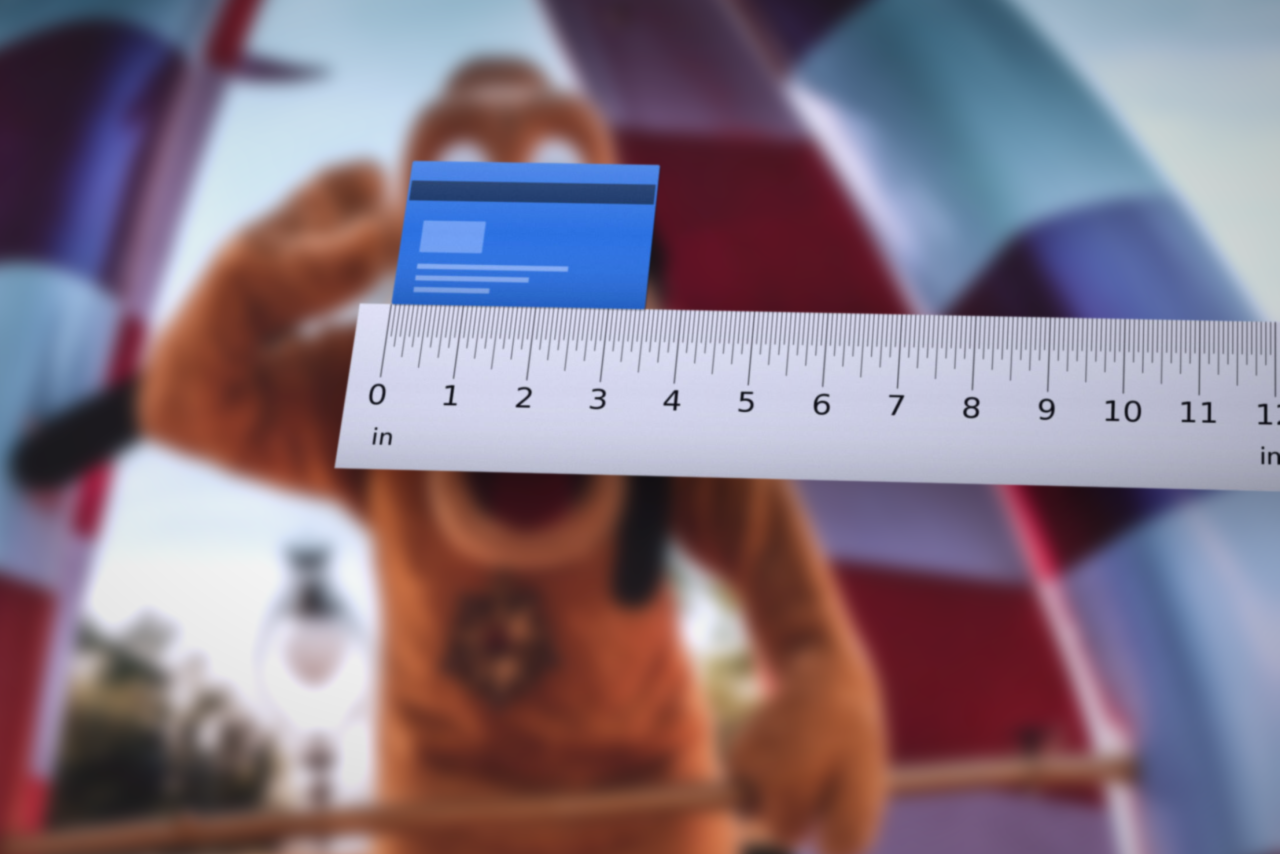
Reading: 3.5 in
